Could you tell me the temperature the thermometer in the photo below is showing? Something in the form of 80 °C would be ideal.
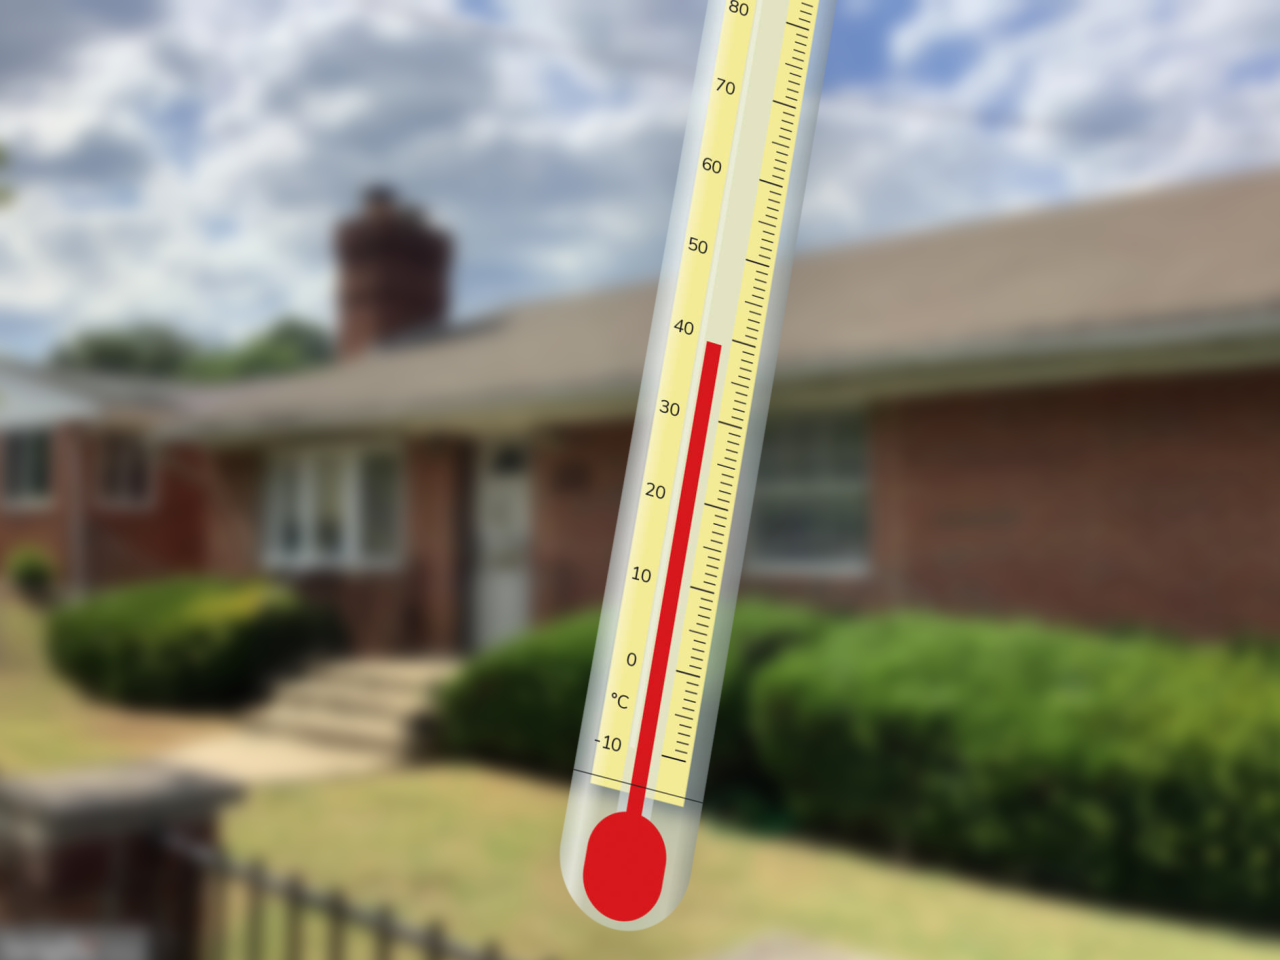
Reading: 39 °C
